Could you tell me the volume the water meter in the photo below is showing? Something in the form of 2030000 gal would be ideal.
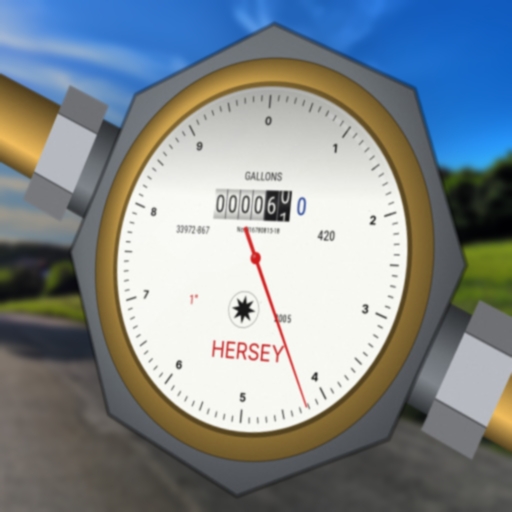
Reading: 604.2 gal
